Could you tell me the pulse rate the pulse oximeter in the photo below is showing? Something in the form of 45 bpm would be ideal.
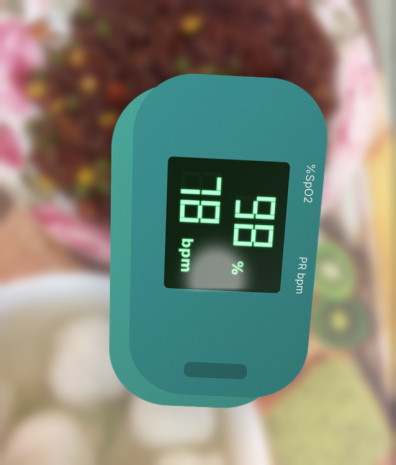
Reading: 78 bpm
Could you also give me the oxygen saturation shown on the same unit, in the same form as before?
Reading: 98 %
